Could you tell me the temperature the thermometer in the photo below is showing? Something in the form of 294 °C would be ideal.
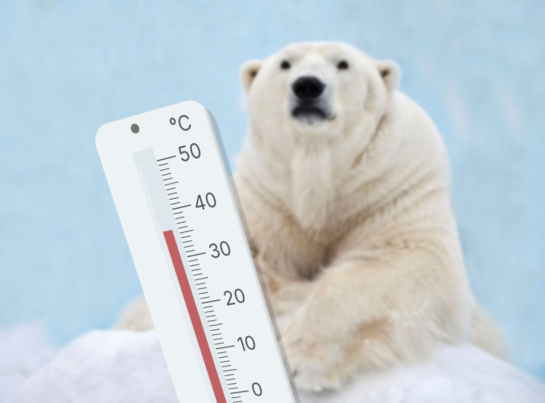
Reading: 36 °C
